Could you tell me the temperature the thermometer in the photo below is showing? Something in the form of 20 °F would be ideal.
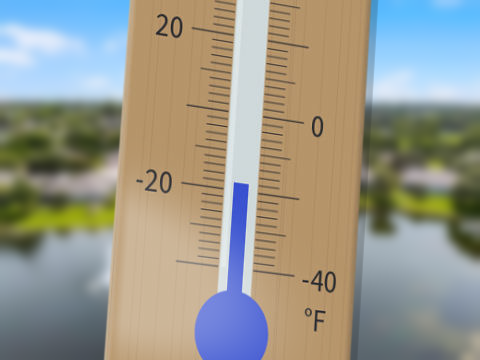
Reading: -18 °F
